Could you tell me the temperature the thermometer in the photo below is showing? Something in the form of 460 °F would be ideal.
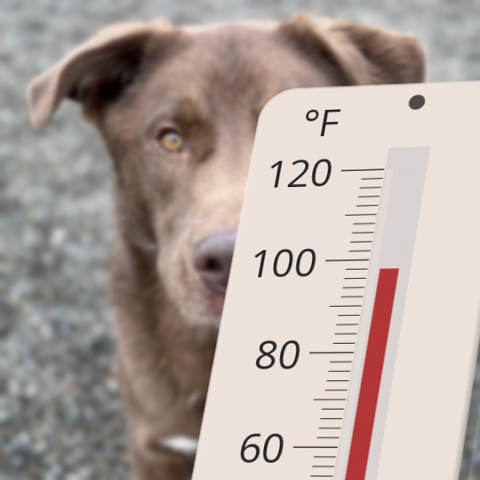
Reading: 98 °F
